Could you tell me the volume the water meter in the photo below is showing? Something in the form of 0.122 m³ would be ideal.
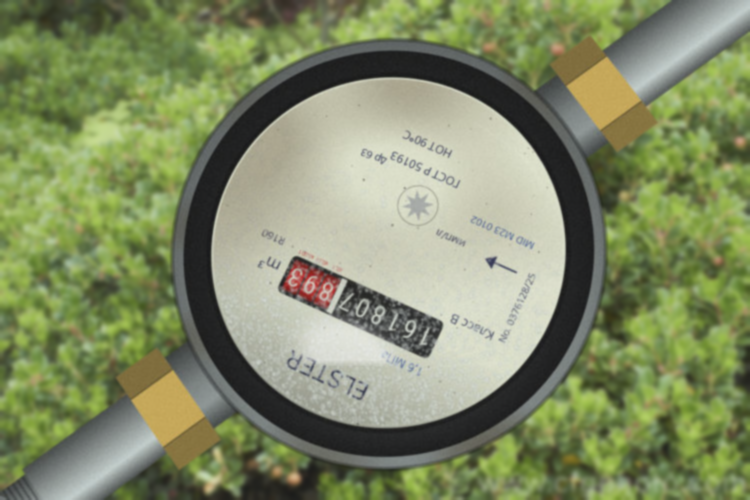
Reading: 161807.893 m³
